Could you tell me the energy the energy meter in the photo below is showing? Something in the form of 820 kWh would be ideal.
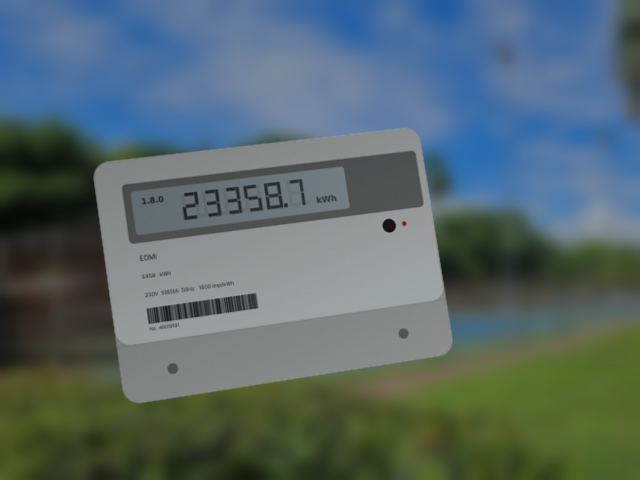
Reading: 23358.7 kWh
